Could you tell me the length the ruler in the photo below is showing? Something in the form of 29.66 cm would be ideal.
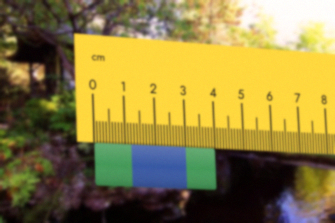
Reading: 4 cm
